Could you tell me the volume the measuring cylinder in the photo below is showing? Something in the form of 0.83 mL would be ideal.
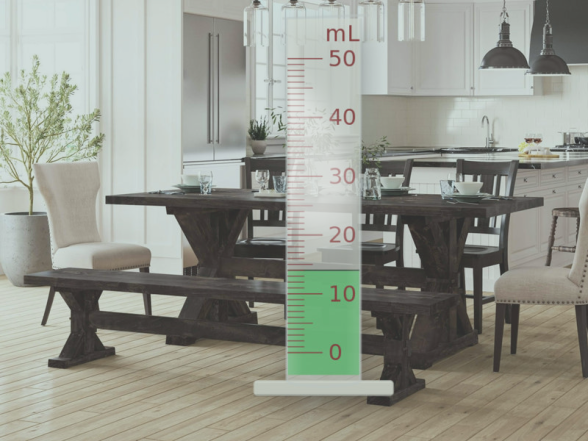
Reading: 14 mL
